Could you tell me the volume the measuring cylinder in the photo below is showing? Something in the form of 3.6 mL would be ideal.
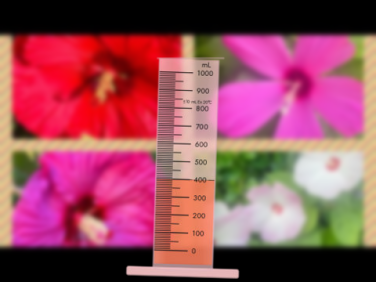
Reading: 400 mL
